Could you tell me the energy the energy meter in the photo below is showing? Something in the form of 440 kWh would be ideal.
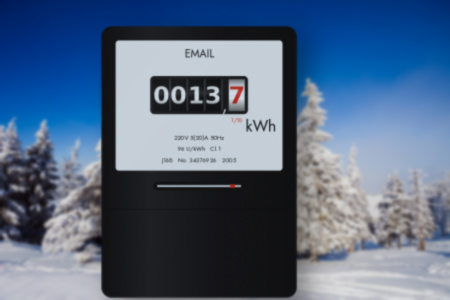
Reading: 13.7 kWh
